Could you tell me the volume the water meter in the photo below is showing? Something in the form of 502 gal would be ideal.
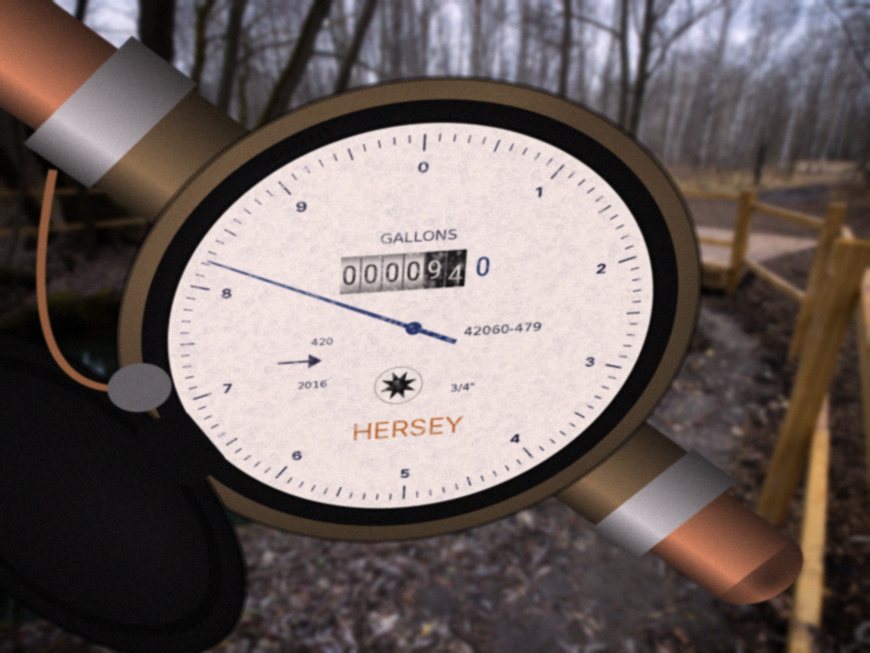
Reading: 938.2 gal
